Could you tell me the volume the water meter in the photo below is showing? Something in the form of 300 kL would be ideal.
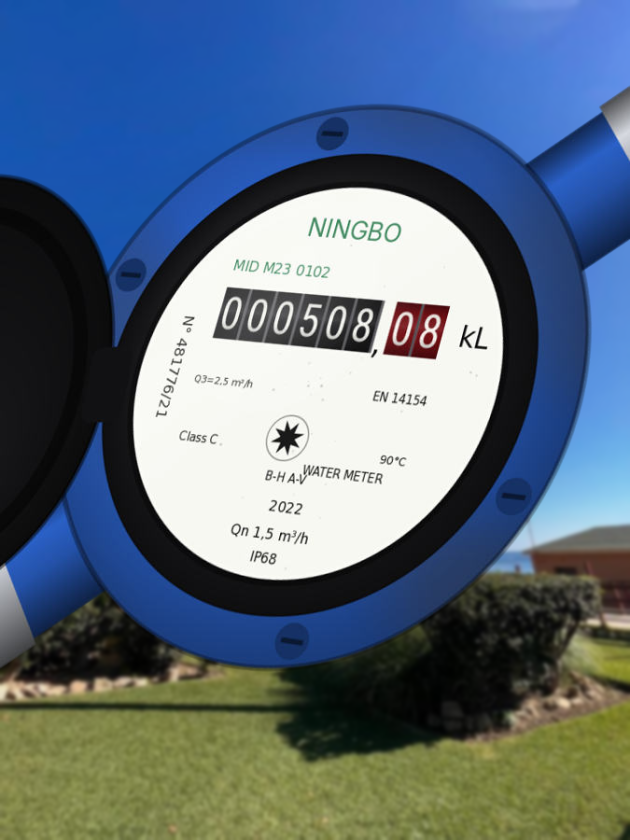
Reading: 508.08 kL
